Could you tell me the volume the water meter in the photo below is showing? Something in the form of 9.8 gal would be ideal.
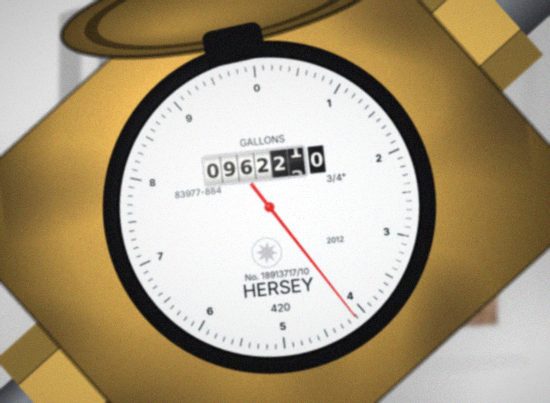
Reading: 962214.1 gal
